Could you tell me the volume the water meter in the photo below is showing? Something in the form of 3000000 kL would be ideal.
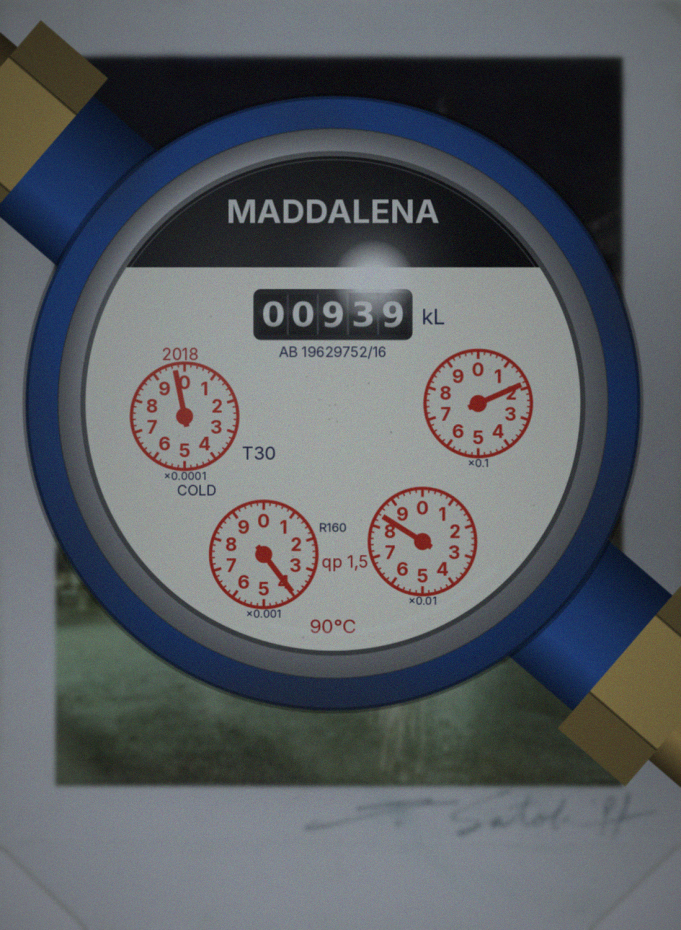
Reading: 939.1839 kL
